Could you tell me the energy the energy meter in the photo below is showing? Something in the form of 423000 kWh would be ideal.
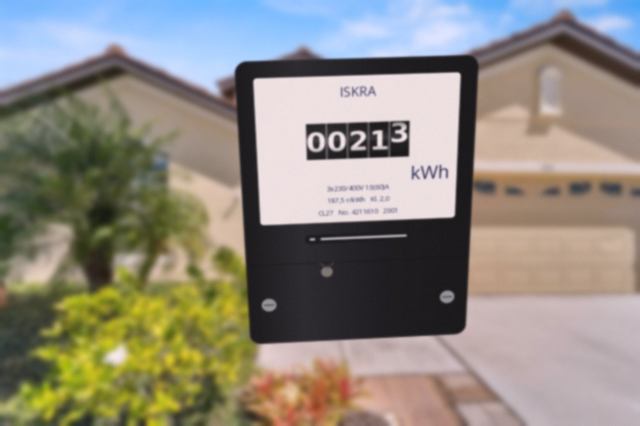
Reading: 213 kWh
